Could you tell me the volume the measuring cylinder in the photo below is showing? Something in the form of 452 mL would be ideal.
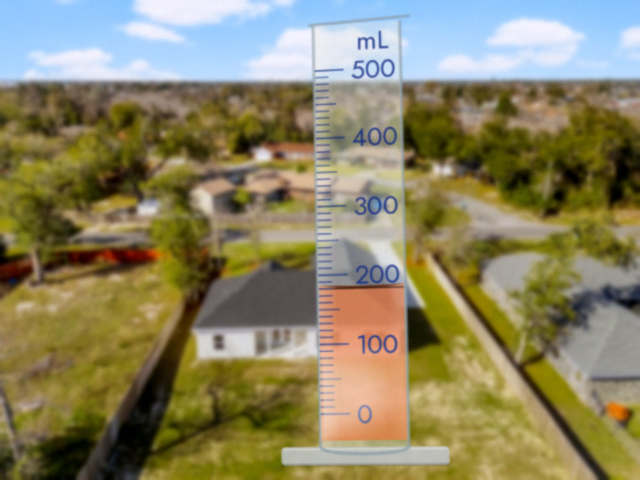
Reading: 180 mL
